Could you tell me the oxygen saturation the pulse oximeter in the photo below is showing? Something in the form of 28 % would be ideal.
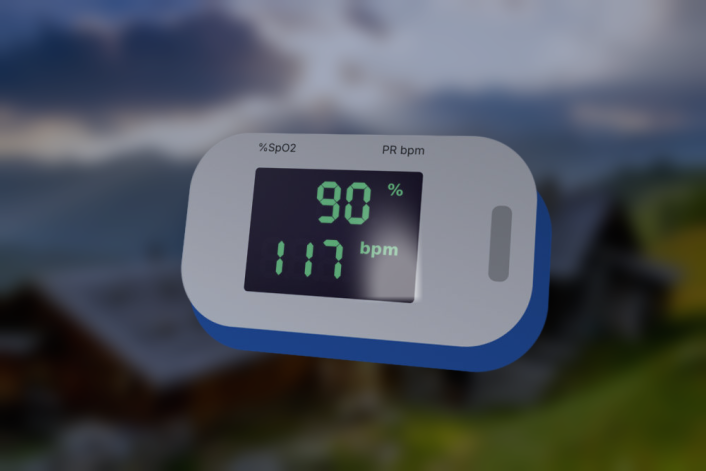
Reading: 90 %
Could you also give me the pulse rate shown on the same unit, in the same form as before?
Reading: 117 bpm
